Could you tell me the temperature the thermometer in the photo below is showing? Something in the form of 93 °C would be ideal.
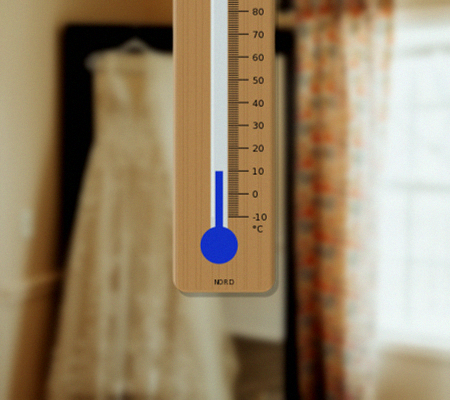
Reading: 10 °C
